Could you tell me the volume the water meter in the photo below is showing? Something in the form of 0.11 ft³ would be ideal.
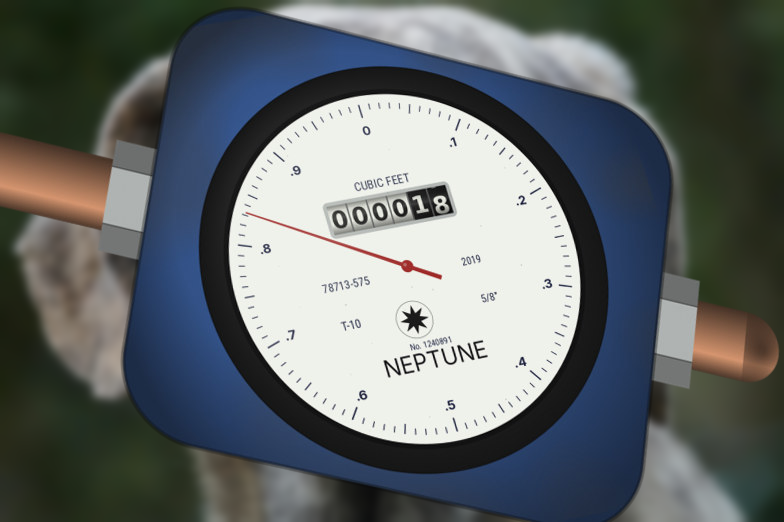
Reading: 17.83 ft³
